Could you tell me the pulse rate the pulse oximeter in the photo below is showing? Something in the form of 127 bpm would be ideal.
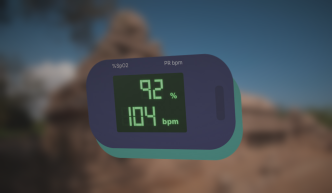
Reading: 104 bpm
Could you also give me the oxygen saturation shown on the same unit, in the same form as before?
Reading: 92 %
